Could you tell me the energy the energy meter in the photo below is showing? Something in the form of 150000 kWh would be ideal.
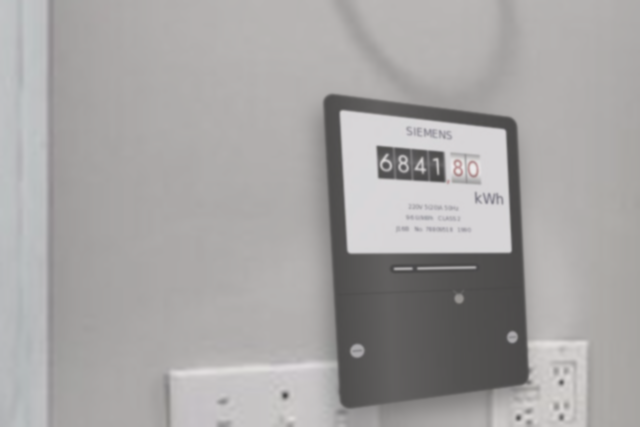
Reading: 6841.80 kWh
